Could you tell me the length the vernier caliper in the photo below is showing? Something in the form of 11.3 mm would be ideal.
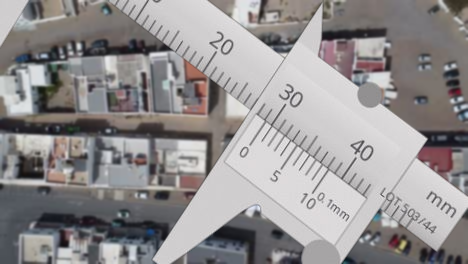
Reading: 29.2 mm
